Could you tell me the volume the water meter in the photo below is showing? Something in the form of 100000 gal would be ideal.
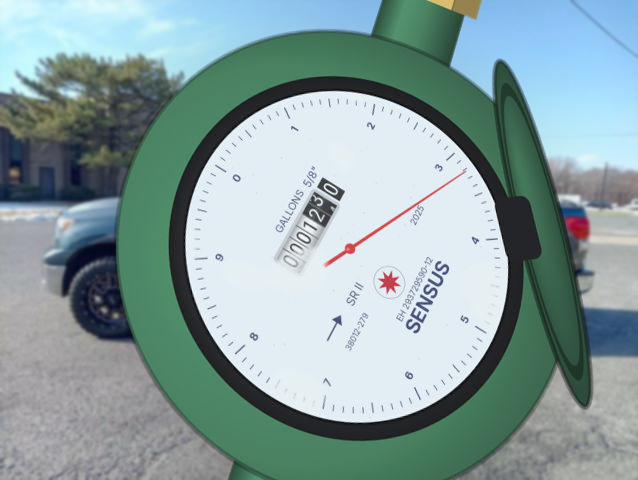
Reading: 1233.2 gal
